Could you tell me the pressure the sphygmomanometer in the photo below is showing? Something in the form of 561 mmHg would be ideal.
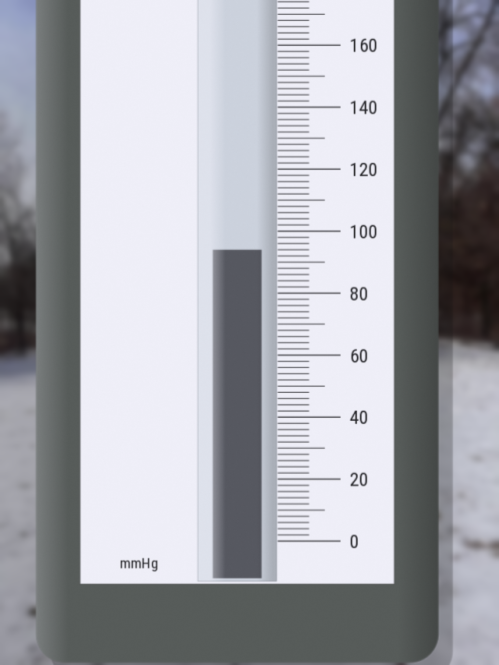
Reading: 94 mmHg
